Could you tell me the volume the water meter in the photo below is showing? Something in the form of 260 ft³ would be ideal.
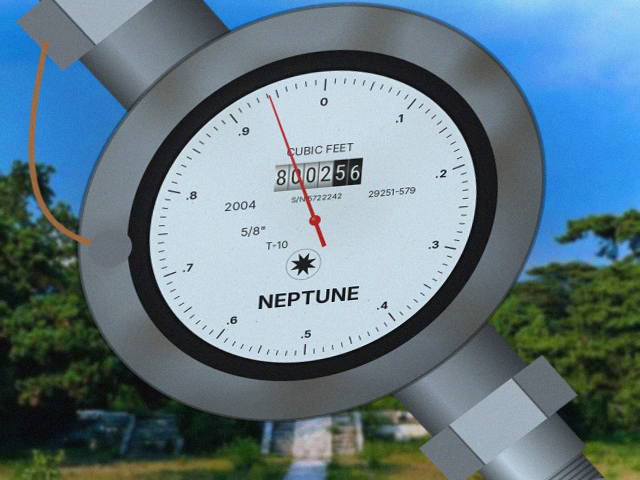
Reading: 800255.94 ft³
